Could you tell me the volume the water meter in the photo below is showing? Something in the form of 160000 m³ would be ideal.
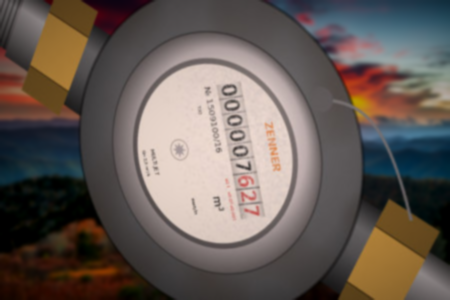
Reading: 7.627 m³
